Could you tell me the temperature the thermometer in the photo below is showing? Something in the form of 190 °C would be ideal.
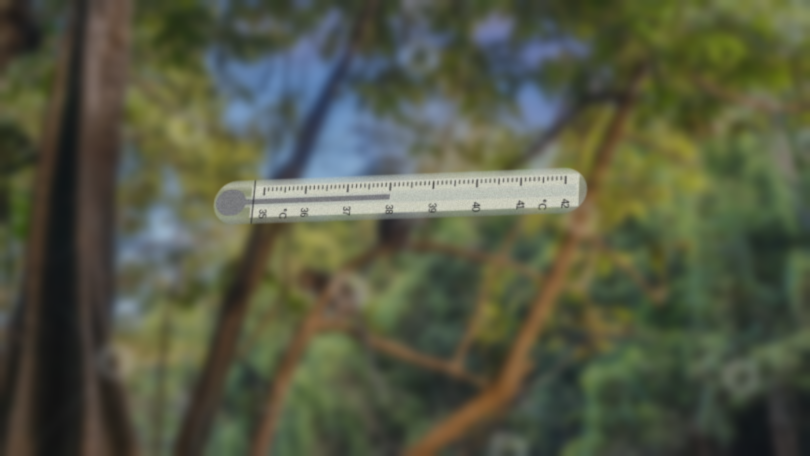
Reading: 38 °C
